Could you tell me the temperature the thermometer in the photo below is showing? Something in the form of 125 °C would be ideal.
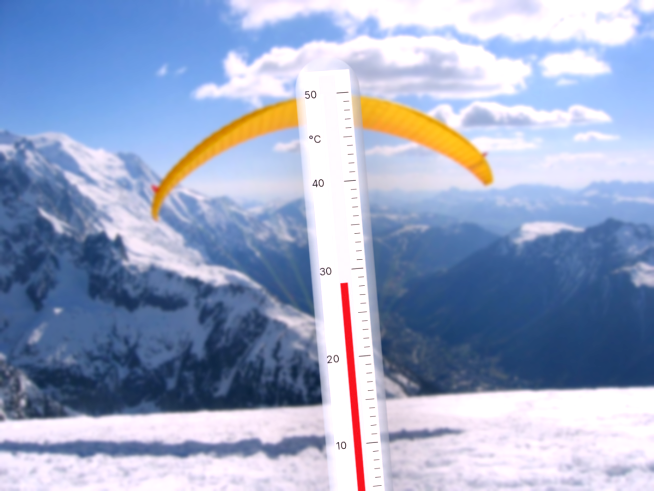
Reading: 28.5 °C
